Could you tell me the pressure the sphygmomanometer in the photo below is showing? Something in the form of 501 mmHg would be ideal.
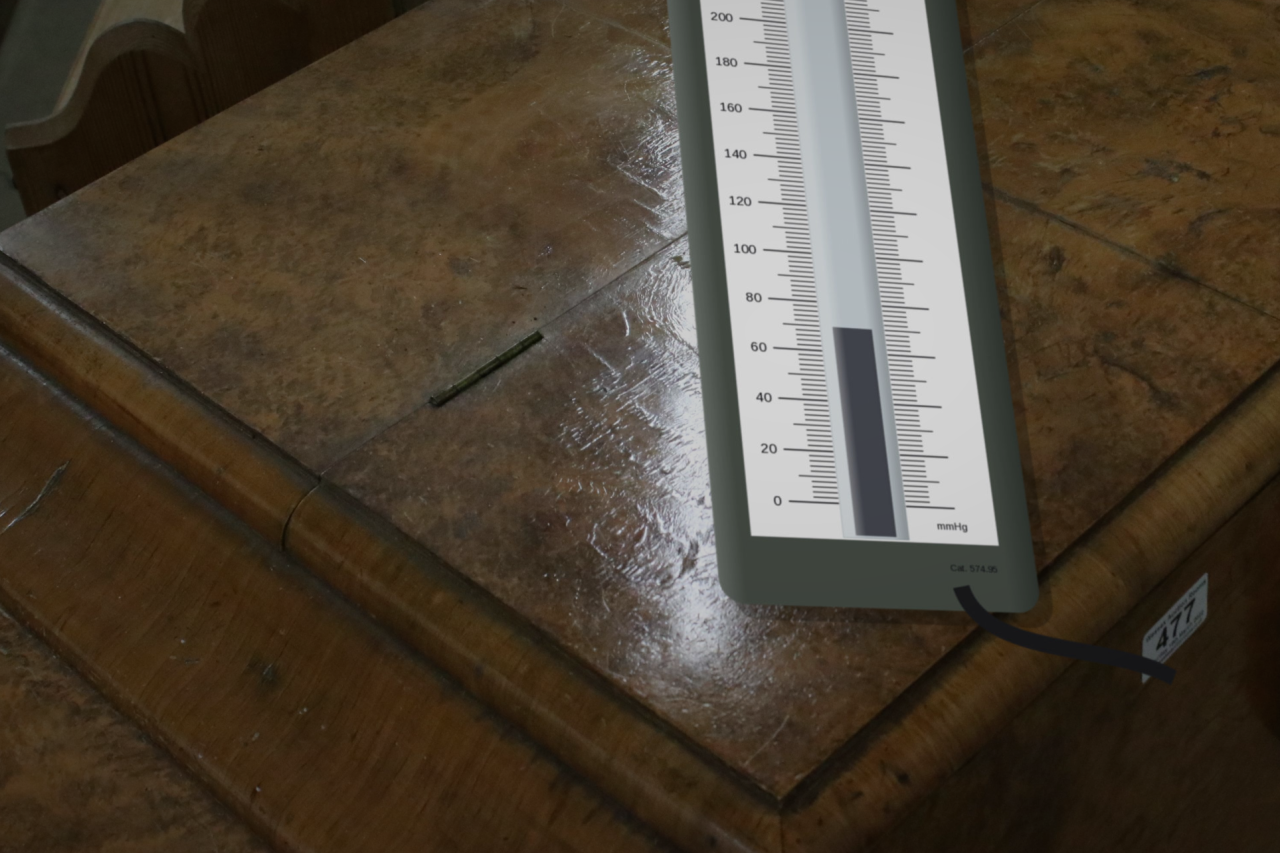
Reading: 70 mmHg
